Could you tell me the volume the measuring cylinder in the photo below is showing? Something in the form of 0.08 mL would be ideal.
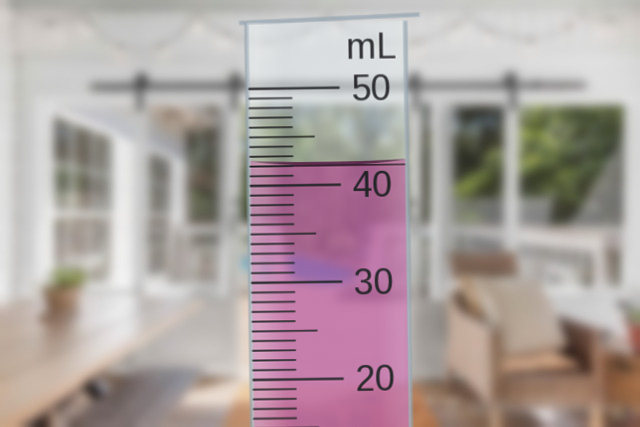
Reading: 42 mL
